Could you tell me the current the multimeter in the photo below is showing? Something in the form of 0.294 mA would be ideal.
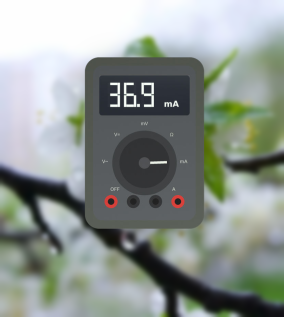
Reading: 36.9 mA
